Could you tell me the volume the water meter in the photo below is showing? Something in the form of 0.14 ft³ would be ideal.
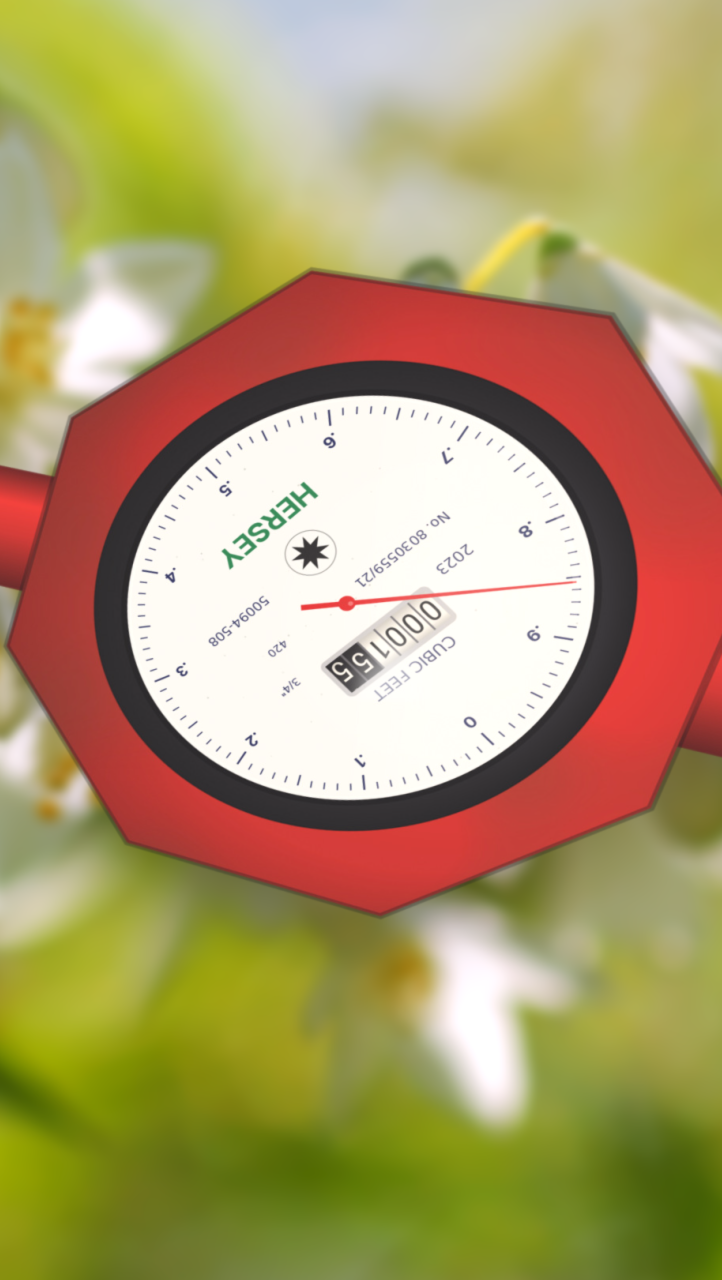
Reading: 154.85 ft³
